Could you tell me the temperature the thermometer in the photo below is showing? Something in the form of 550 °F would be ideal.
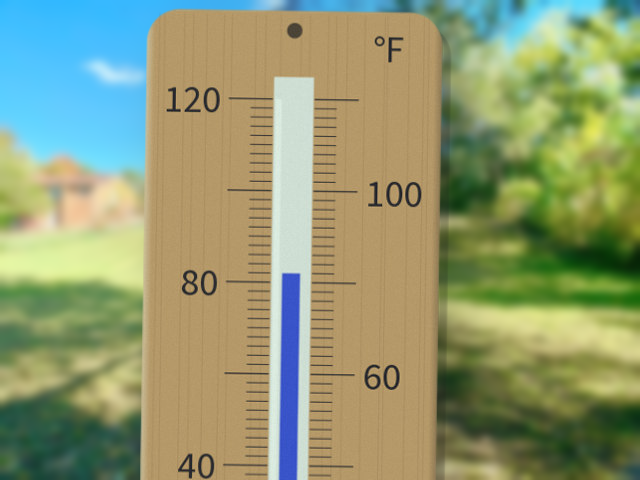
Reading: 82 °F
